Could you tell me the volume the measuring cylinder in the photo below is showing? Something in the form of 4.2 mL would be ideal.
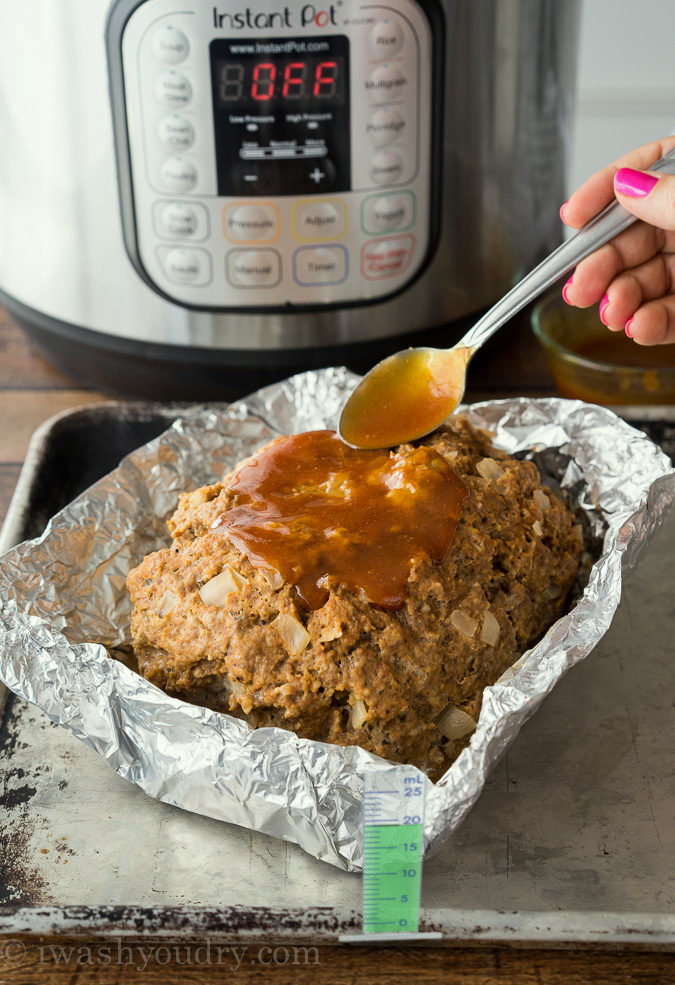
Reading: 19 mL
